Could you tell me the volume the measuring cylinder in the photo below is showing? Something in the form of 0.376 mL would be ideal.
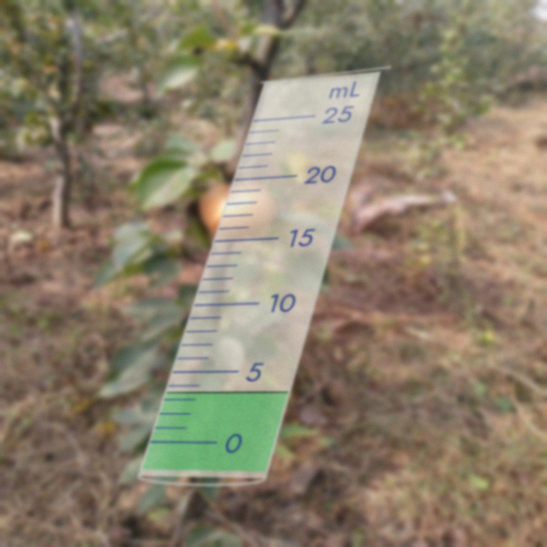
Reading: 3.5 mL
